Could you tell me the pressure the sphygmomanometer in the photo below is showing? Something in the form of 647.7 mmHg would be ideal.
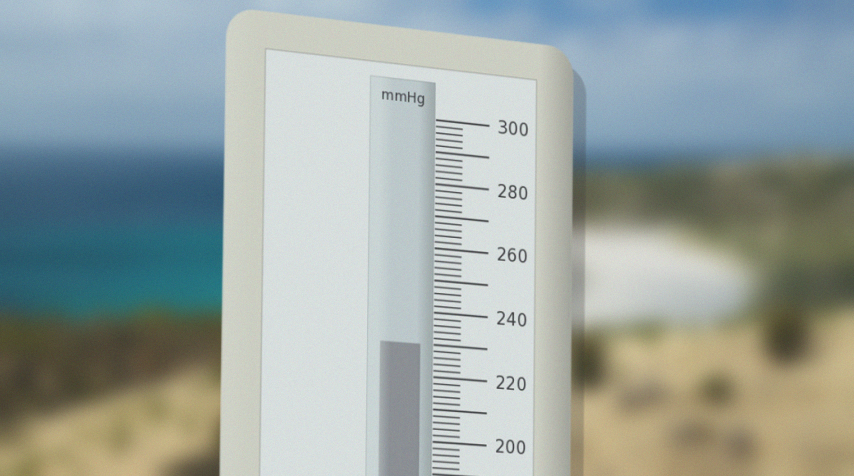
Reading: 230 mmHg
